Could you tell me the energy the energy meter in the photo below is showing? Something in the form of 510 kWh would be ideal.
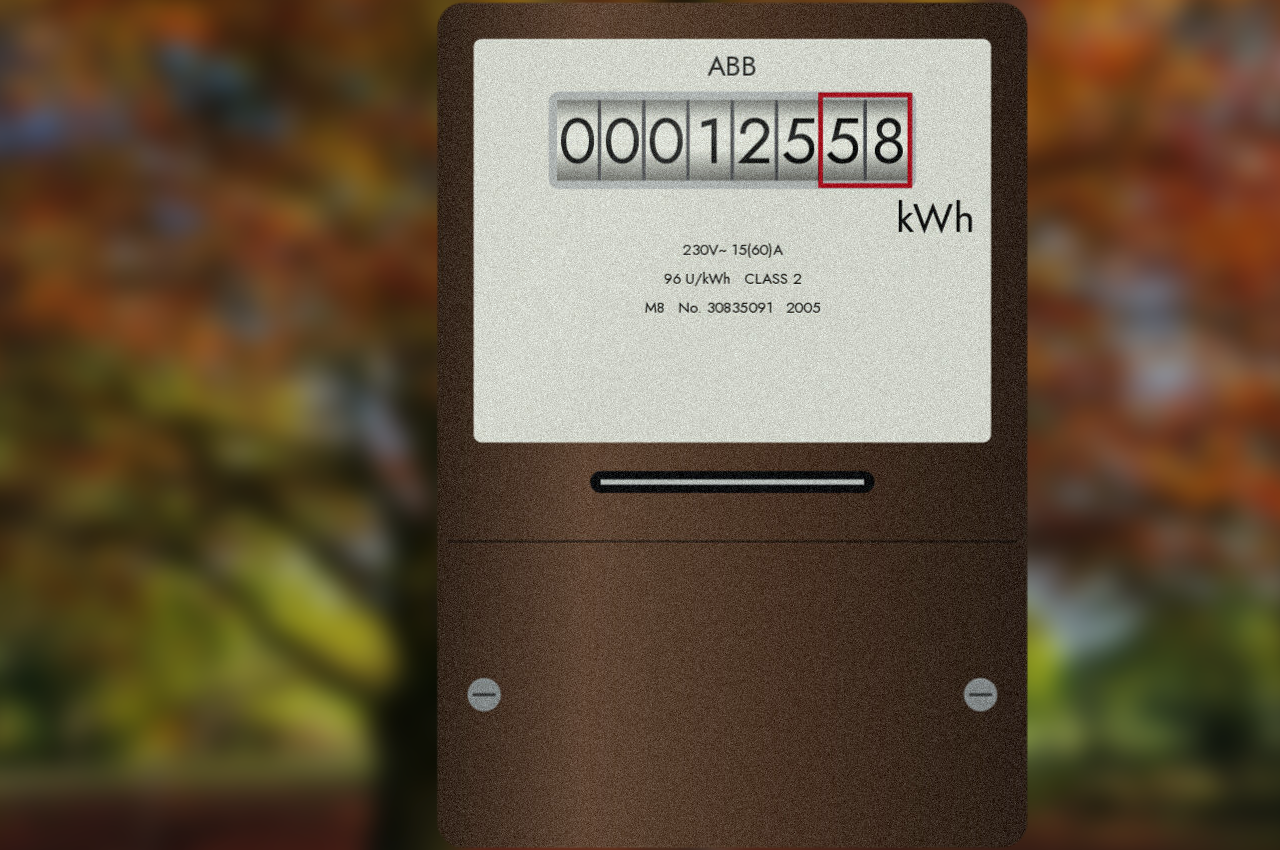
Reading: 125.58 kWh
